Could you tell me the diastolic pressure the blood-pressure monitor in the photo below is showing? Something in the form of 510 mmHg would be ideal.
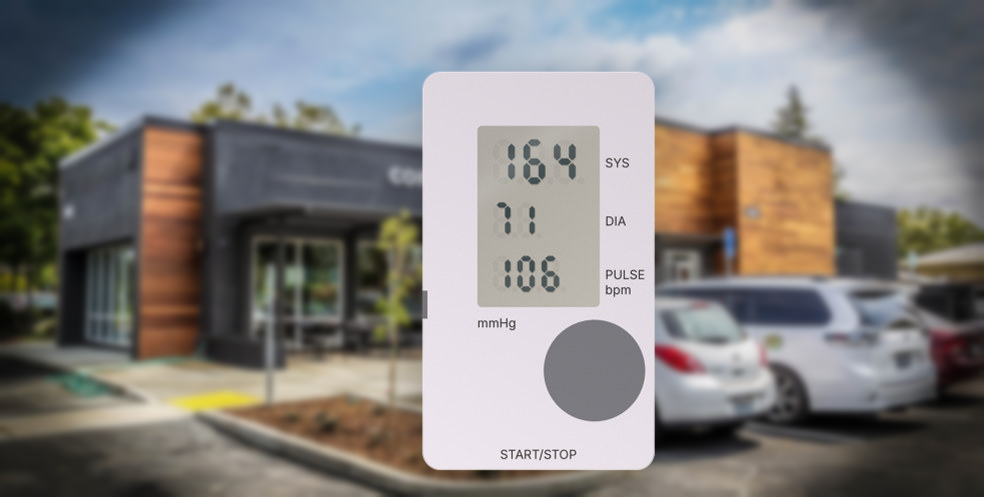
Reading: 71 mmHg
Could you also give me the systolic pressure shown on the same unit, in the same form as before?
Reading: 164 mmHg
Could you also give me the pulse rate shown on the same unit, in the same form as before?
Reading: 106 bpm
